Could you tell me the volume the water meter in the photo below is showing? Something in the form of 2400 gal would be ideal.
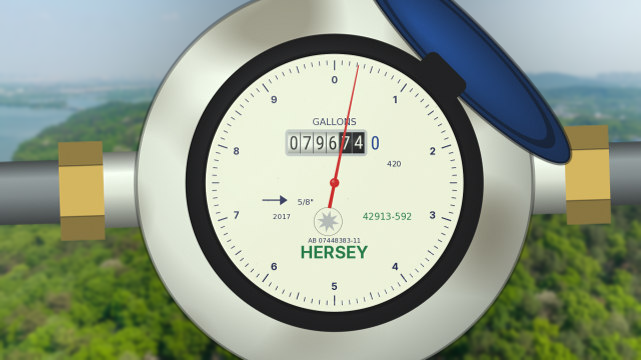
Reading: 796740.3 gal
